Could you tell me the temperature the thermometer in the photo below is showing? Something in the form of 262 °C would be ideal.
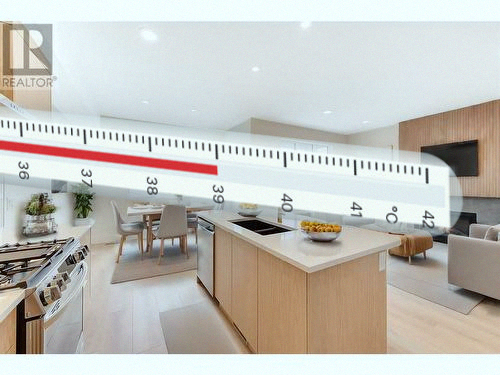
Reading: 39 °C
